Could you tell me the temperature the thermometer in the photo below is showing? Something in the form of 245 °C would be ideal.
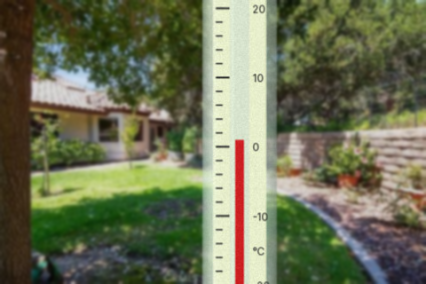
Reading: 1 °C
